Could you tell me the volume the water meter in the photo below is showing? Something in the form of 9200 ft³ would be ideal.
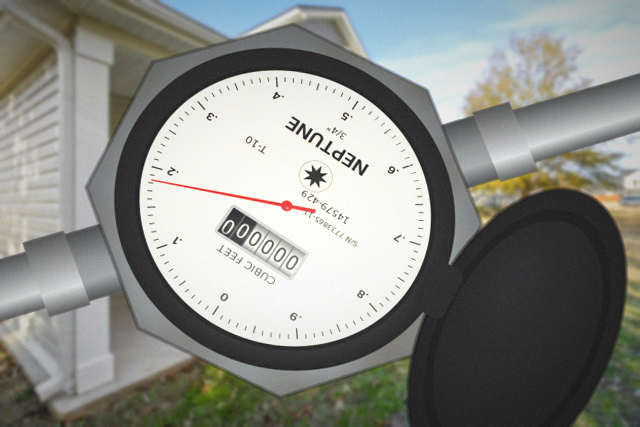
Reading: 0.18 ft³
